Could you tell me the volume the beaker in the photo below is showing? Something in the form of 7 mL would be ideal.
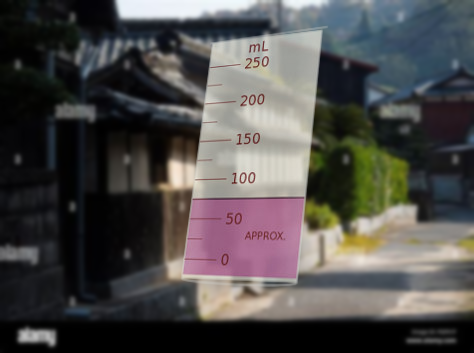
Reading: 75 mL
